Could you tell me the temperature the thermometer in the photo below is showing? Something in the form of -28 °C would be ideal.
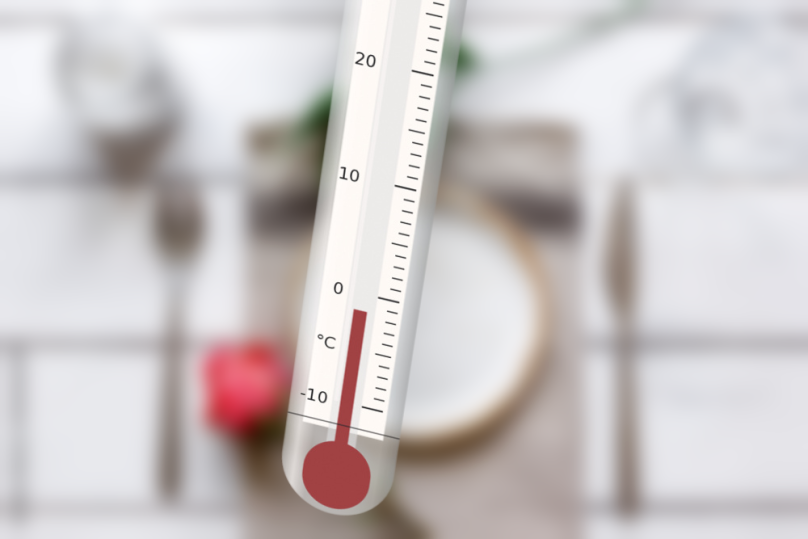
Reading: -1.5 °C
